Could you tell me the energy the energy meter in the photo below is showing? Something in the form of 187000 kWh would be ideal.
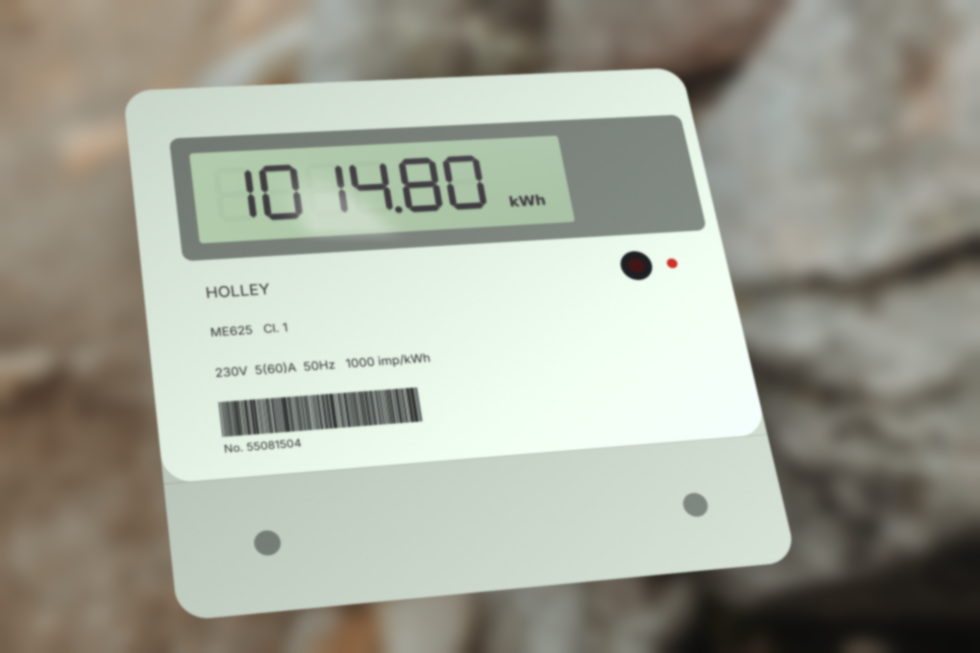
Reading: 1014.80 kWh
